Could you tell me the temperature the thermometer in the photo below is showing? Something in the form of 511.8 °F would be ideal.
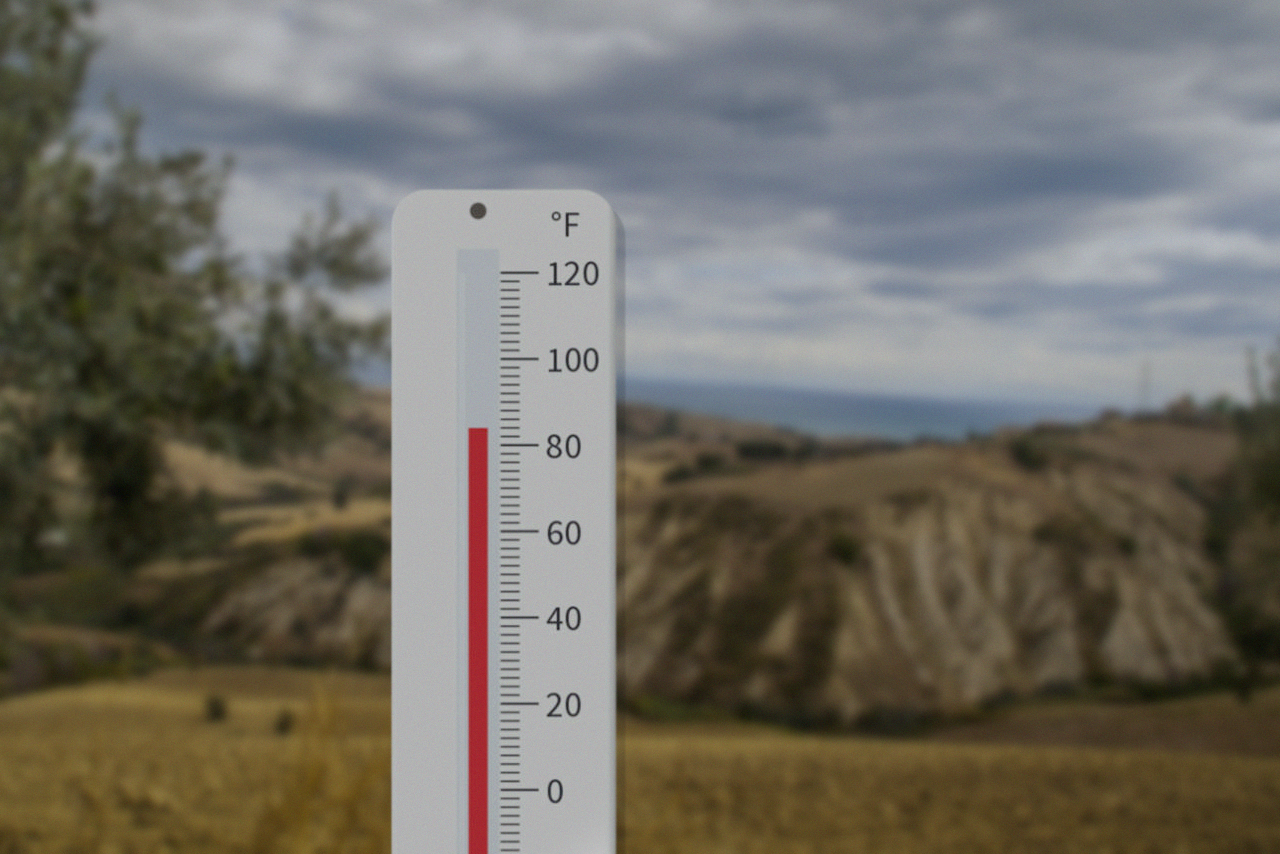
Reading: 84 °F
